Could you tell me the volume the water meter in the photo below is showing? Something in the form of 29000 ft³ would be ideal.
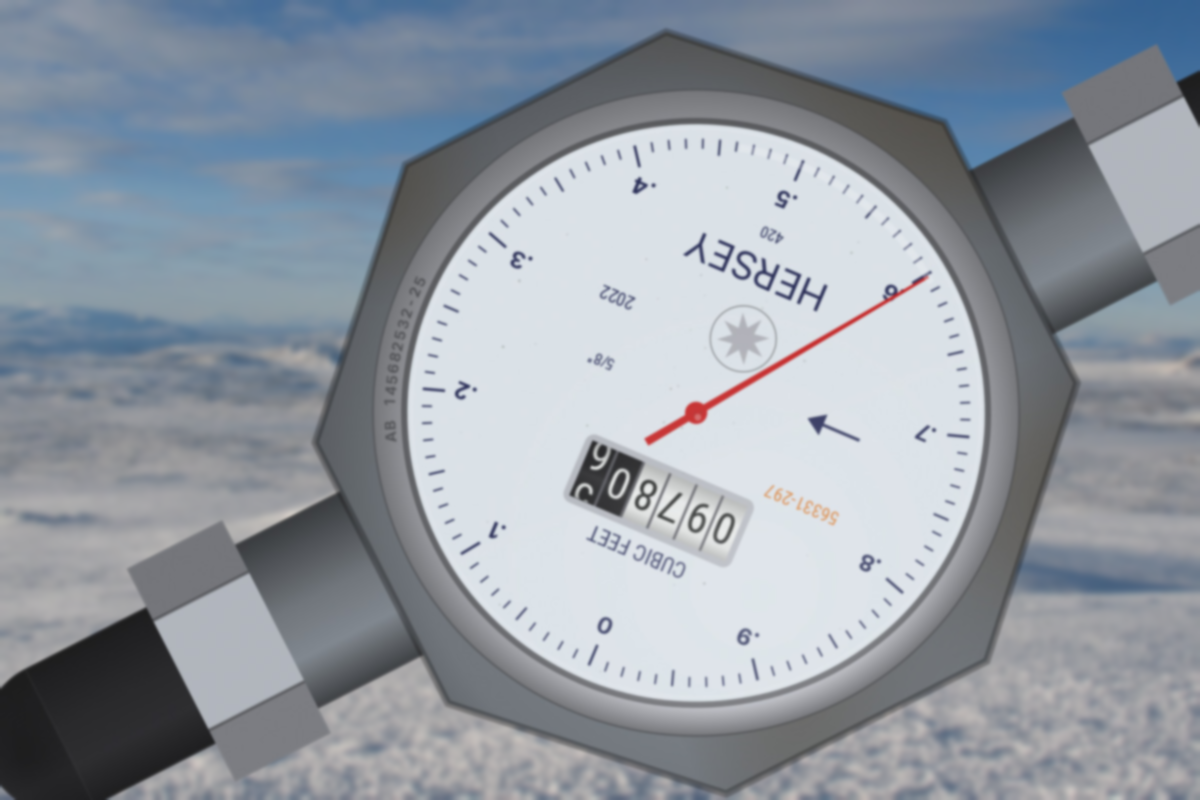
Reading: 97805.60 ft³
